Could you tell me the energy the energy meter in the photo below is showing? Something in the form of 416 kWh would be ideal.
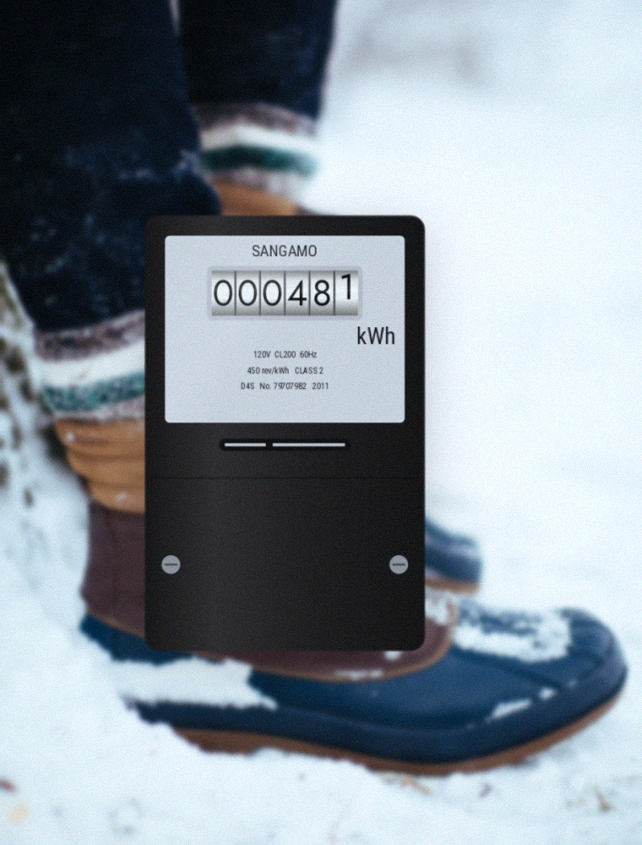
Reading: 481 kWh
